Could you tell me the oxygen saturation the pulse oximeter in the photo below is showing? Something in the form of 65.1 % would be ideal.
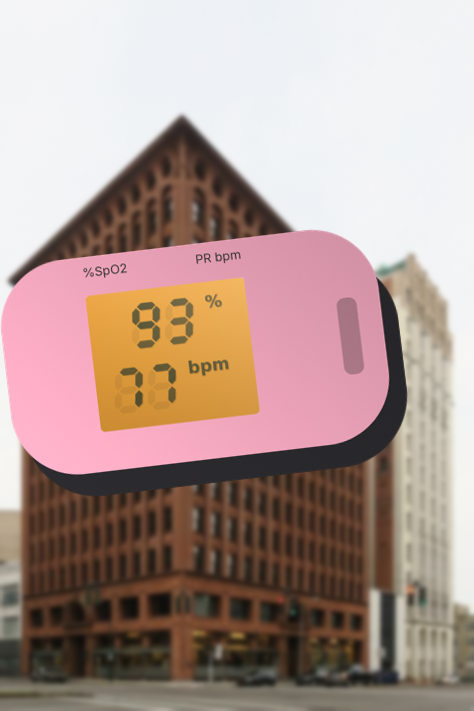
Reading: 93 %
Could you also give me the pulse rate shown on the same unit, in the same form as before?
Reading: 77 bpm
